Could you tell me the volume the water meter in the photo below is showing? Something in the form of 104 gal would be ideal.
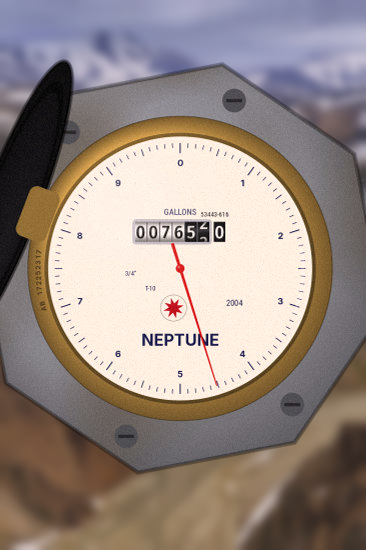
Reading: 76524.5 gal
